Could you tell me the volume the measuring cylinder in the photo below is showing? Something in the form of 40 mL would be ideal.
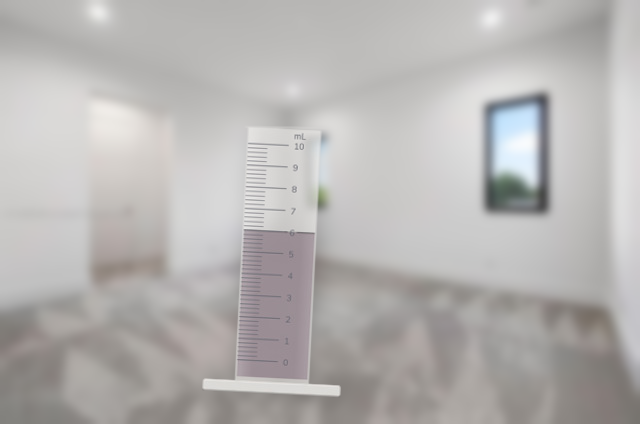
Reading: 6 mL
